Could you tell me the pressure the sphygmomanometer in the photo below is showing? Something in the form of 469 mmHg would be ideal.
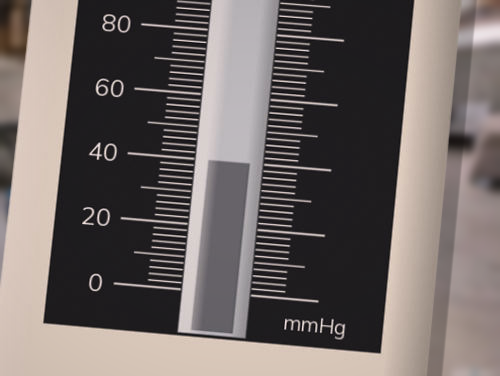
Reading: 40 mmHg
